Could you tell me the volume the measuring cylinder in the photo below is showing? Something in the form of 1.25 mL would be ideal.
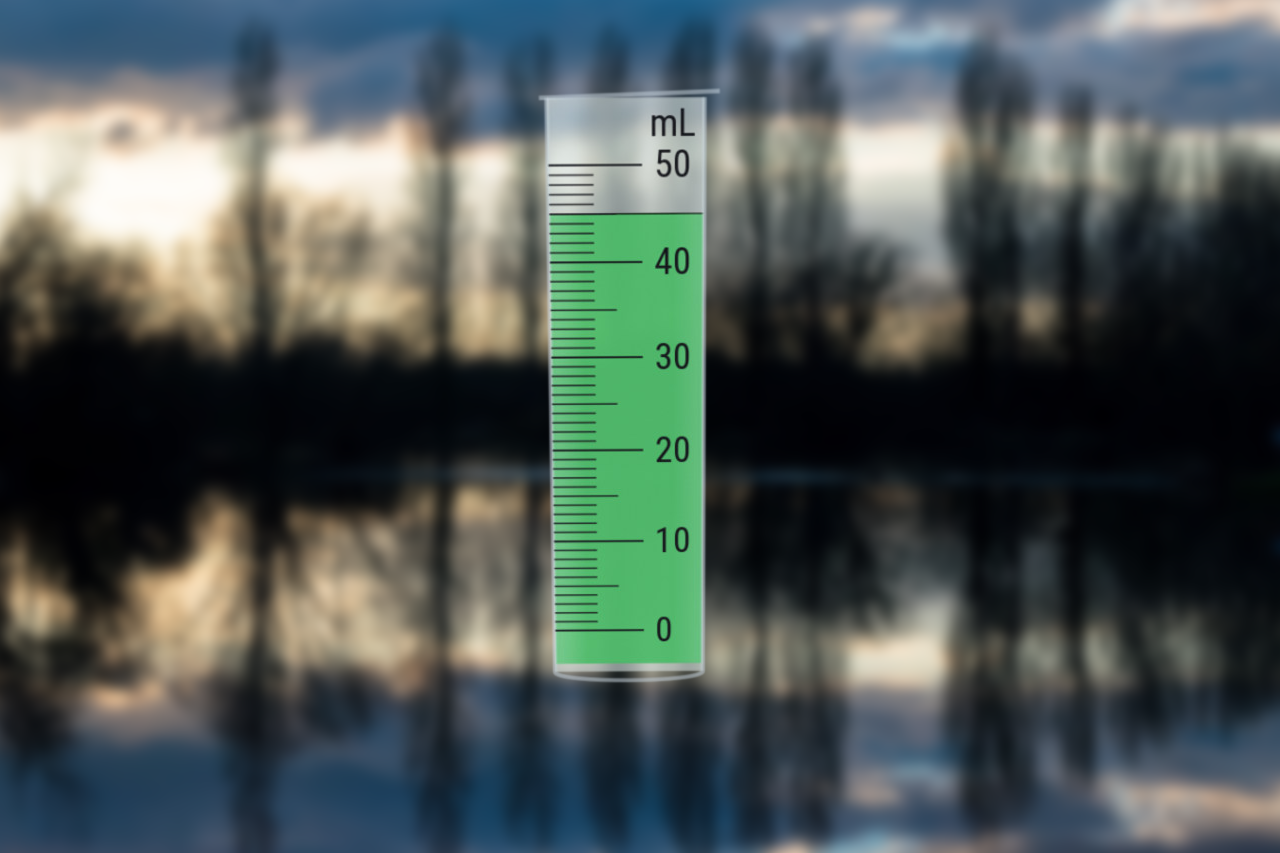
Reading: 45 mL
